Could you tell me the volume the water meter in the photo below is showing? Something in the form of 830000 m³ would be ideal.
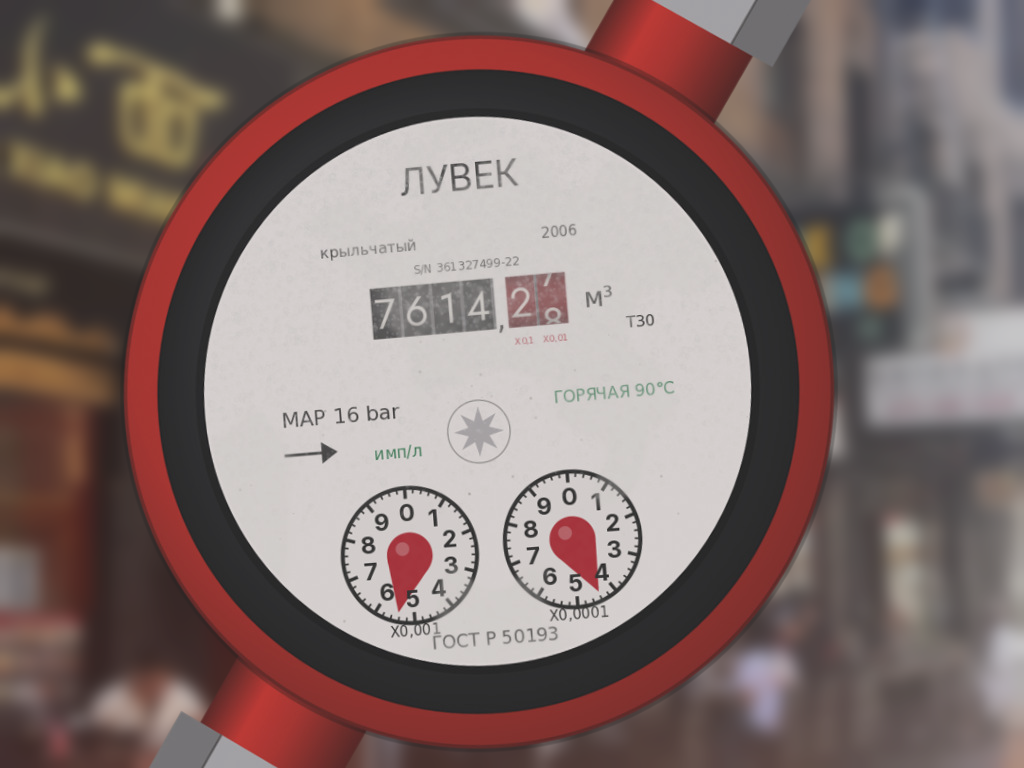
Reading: 7614.2754 m³
